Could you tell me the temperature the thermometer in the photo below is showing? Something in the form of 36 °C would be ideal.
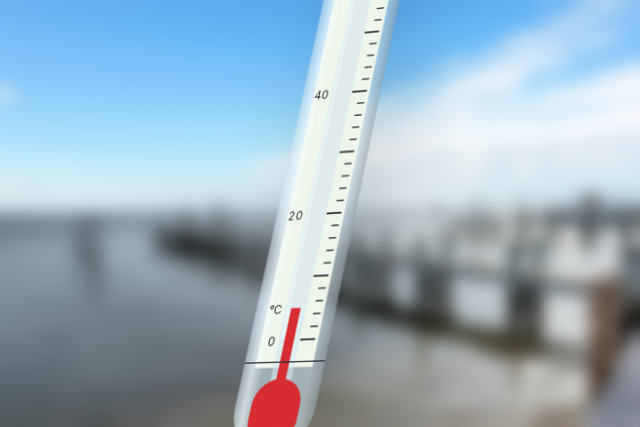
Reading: 5 °C
